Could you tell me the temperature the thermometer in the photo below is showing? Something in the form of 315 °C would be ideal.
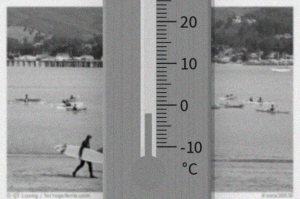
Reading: -2 °C
